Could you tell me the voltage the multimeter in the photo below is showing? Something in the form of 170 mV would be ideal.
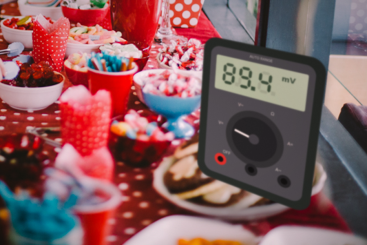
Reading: 89.4 mV
